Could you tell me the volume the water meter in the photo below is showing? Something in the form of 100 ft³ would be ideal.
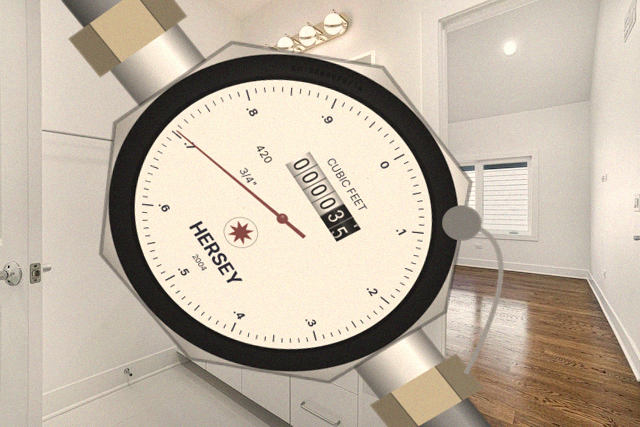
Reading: 34.70 ft³
